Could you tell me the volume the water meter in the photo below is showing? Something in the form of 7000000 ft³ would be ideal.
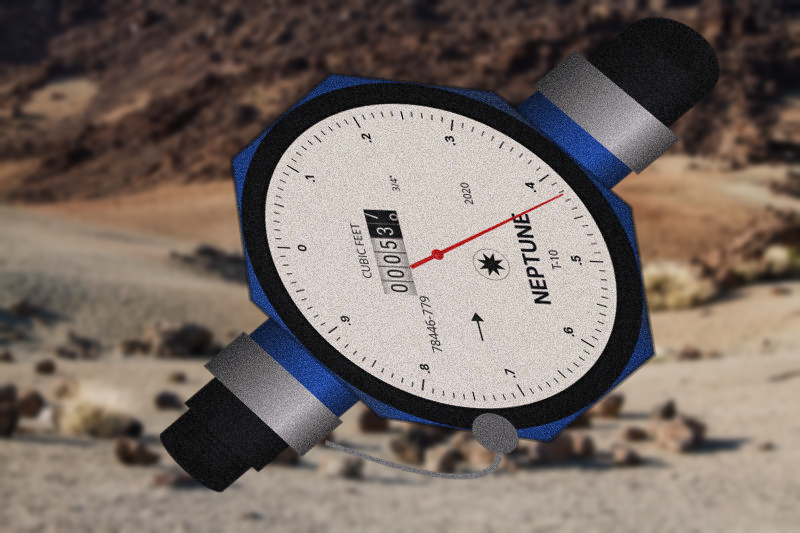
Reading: 537.42 ft³
